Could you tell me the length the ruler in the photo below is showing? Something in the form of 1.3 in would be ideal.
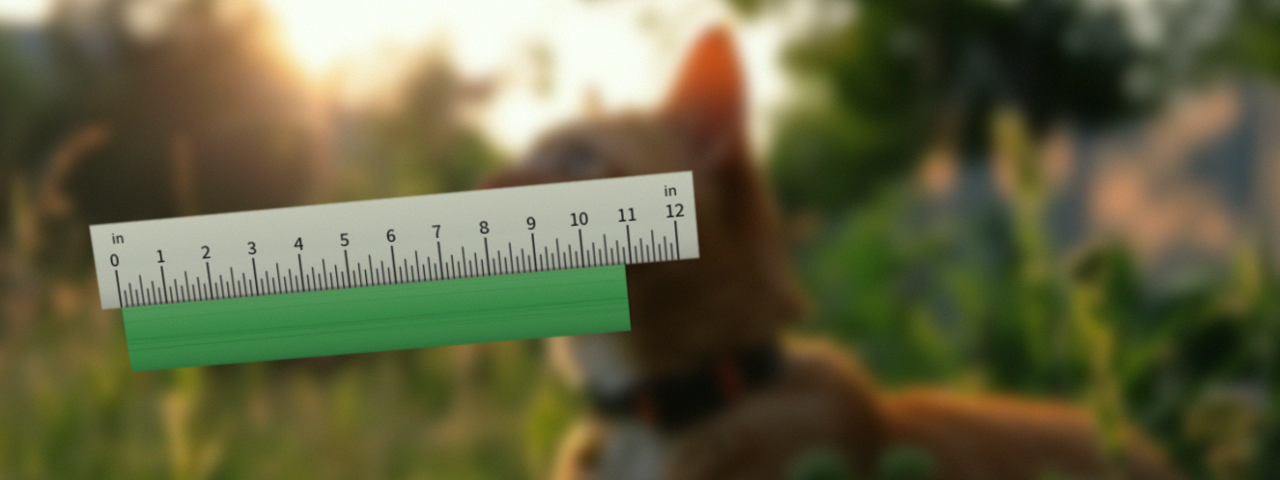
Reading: 10.875 in
